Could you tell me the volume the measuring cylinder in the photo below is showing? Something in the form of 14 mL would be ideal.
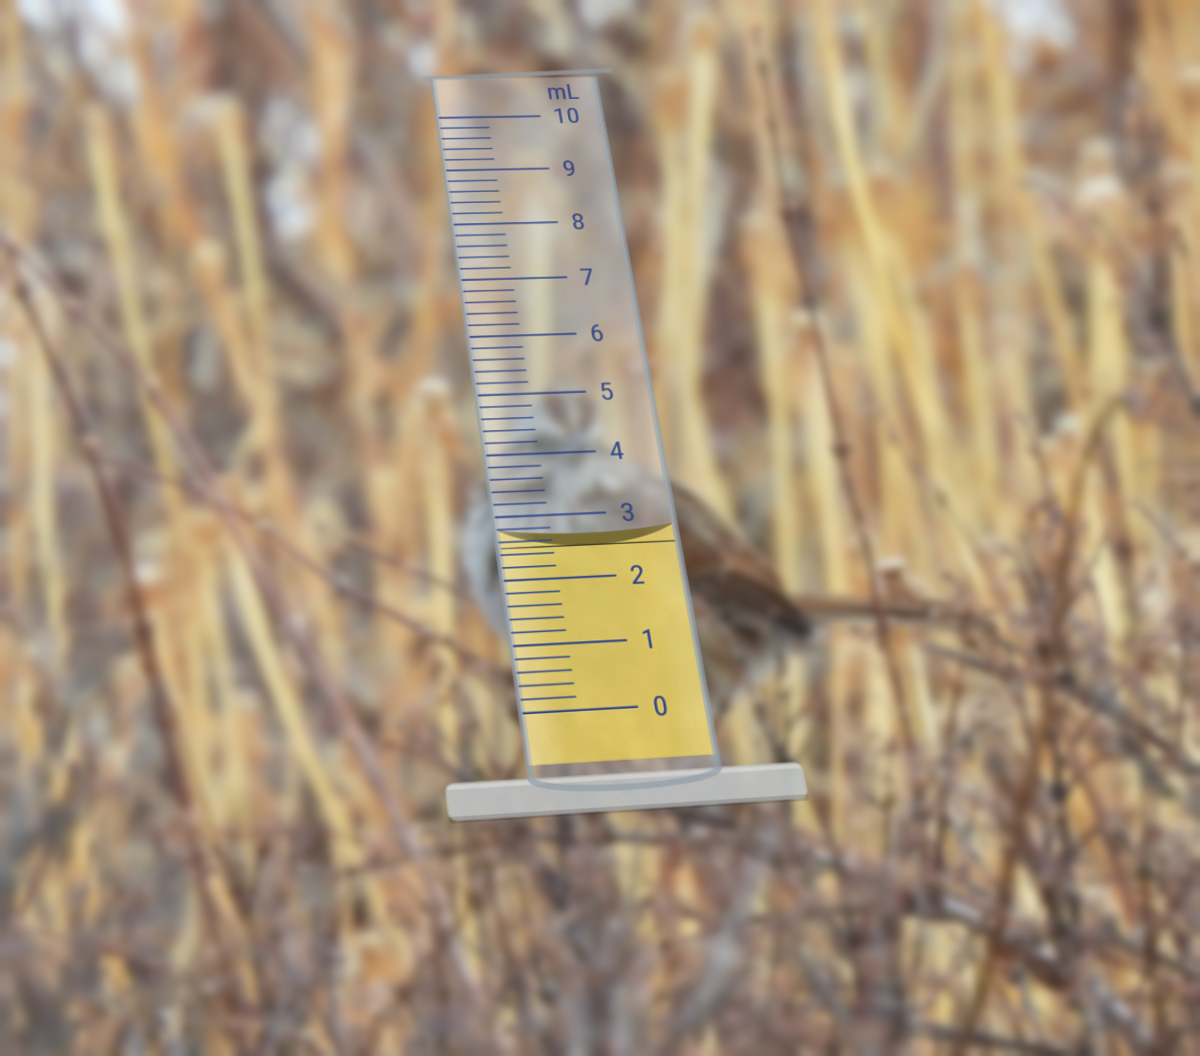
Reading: 2.5 mL
